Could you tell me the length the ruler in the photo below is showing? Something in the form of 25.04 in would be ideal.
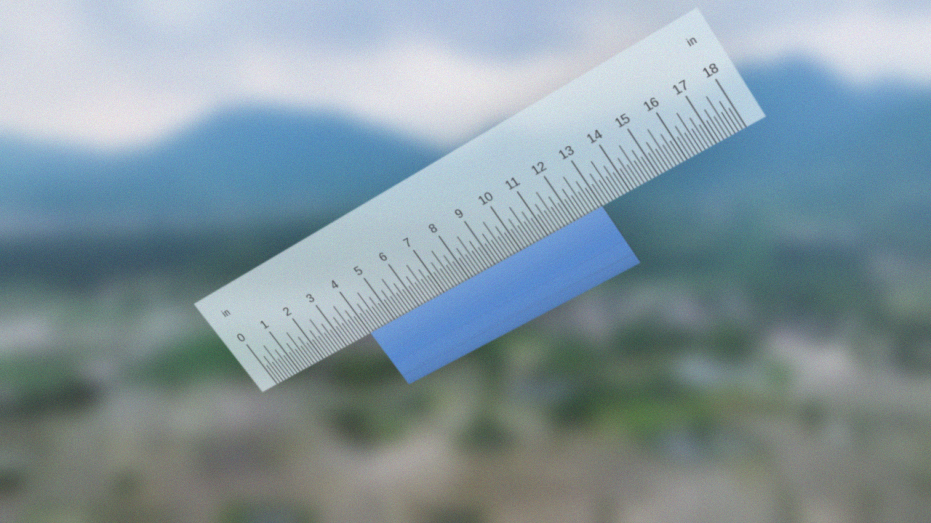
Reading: 9 in
